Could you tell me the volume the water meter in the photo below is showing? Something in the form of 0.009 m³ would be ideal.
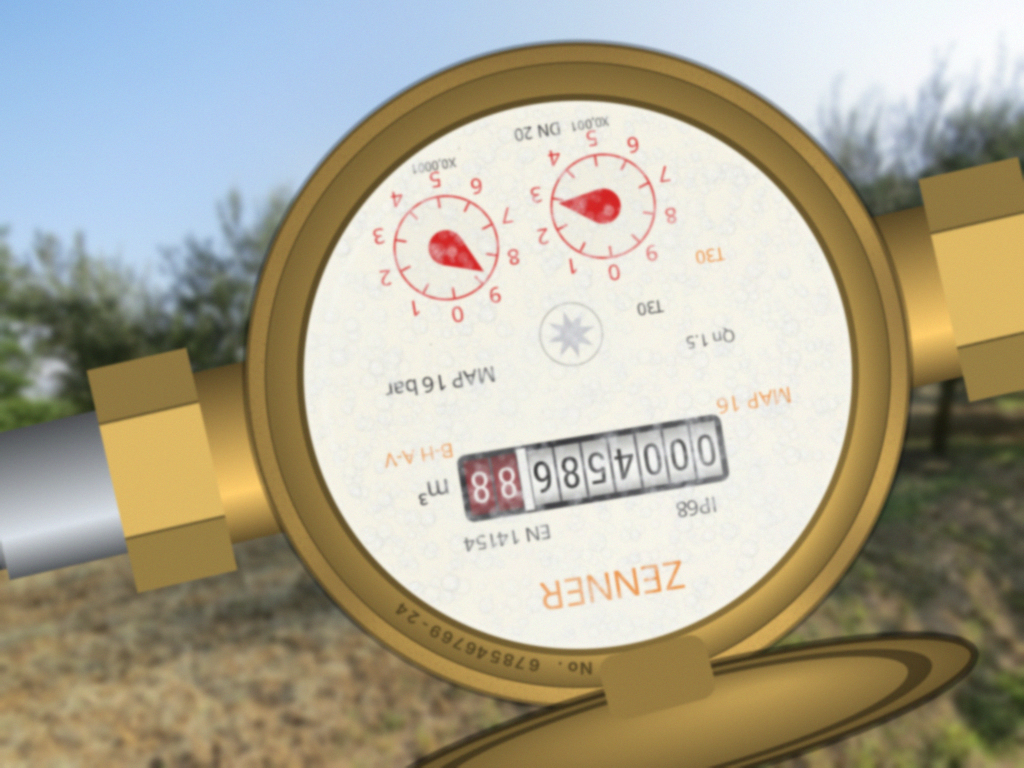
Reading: 4586.8828 m³
